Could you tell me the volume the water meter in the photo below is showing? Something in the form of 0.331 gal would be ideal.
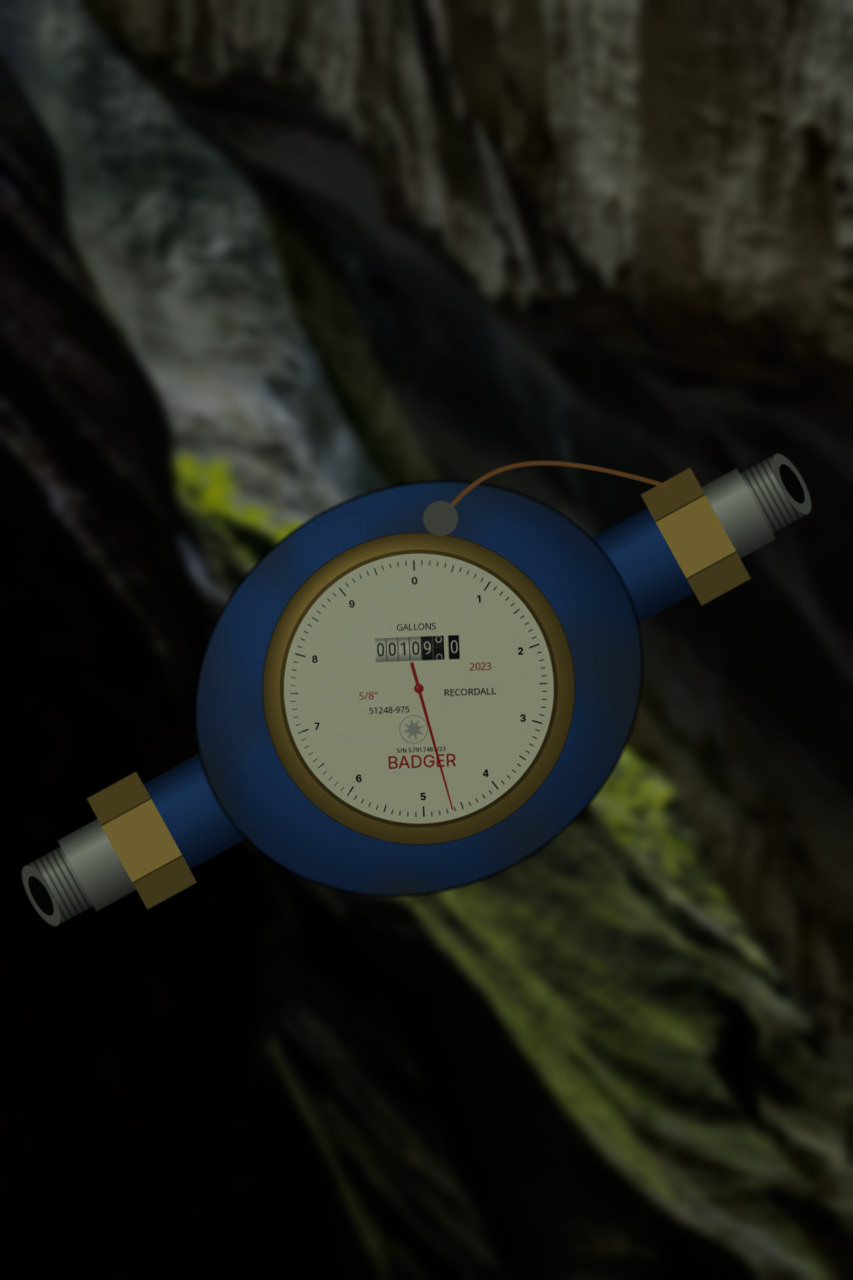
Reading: 10984.6 gal
